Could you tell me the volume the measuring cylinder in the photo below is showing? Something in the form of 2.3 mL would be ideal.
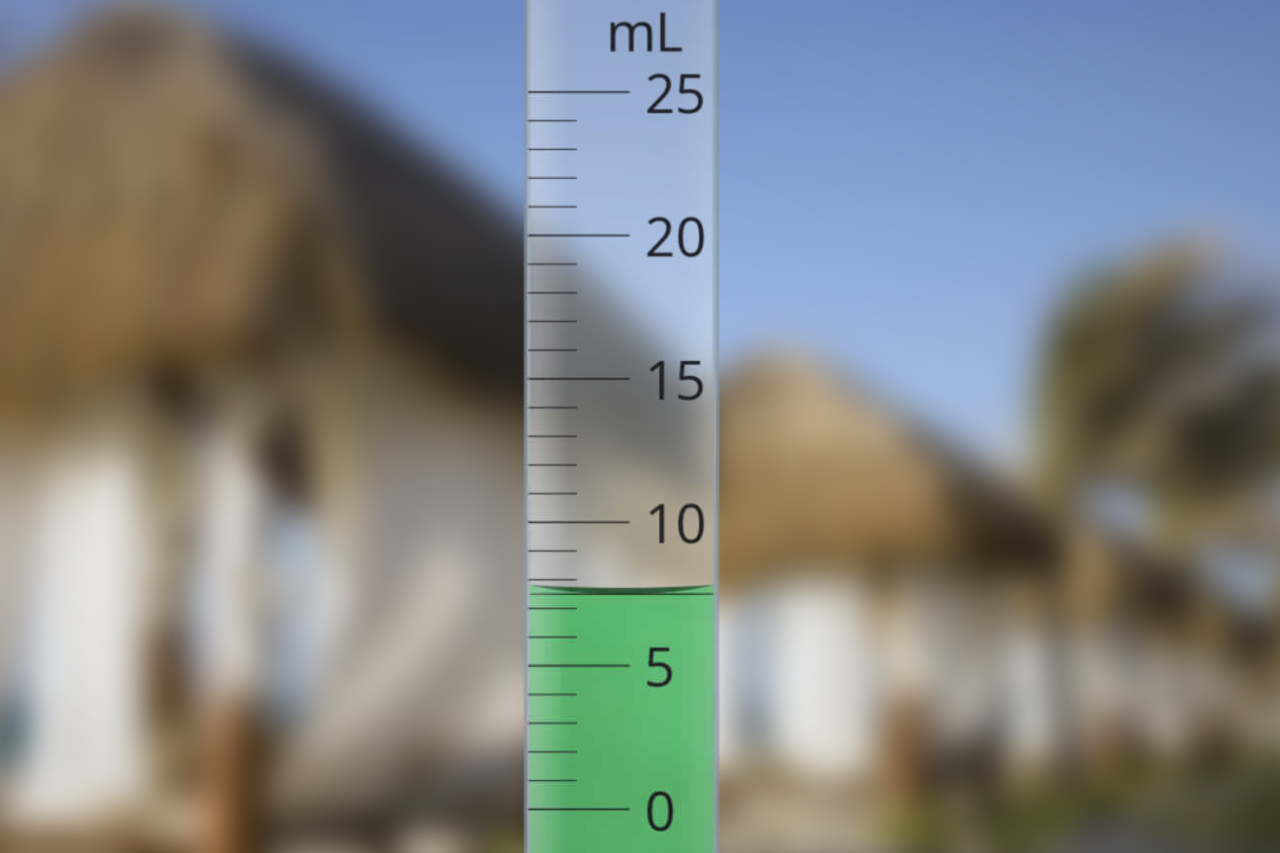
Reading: 7.5 mL
